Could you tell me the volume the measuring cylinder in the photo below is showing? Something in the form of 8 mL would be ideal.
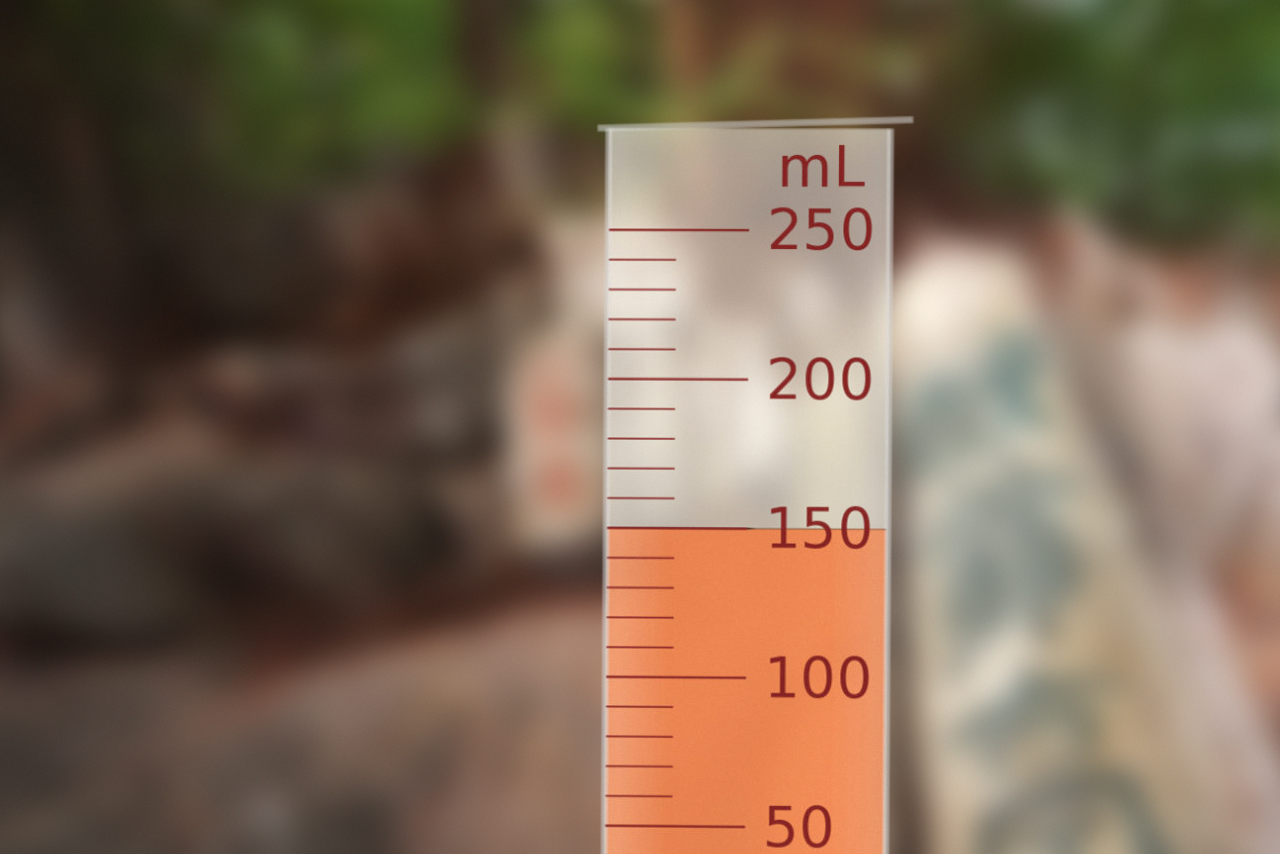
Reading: 150 mL
